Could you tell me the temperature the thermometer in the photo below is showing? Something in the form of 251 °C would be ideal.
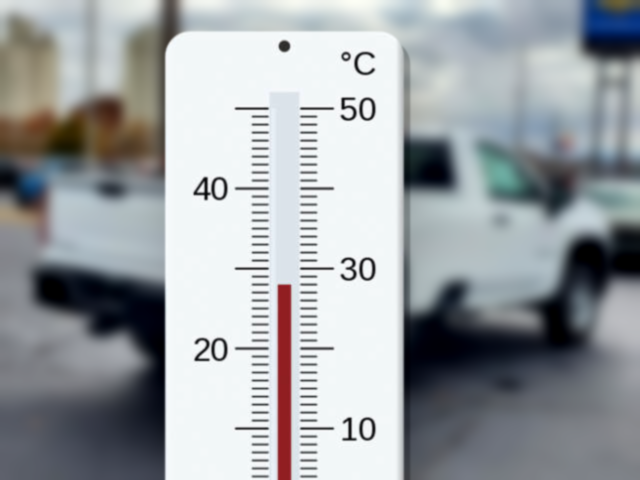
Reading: 28 °C
